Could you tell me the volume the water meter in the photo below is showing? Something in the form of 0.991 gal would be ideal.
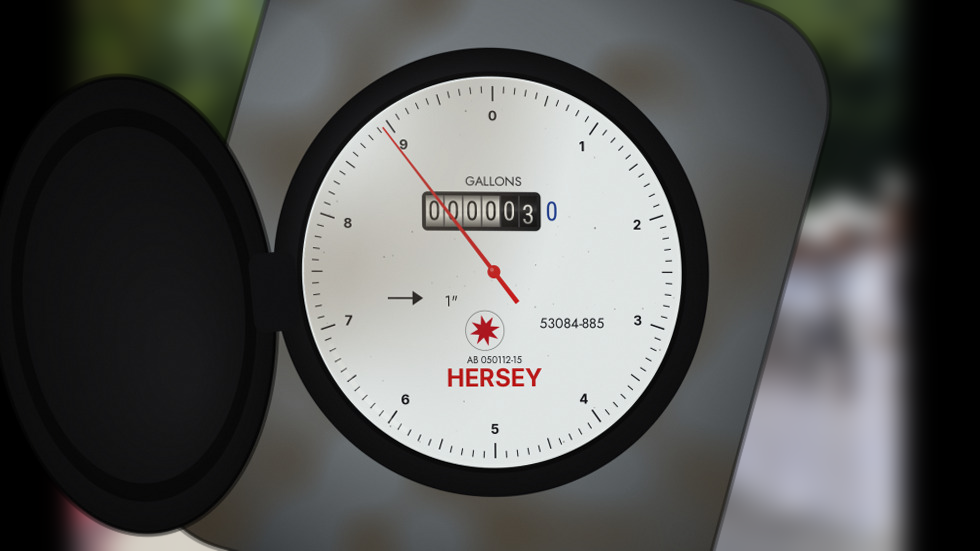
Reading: 28.9 gal
